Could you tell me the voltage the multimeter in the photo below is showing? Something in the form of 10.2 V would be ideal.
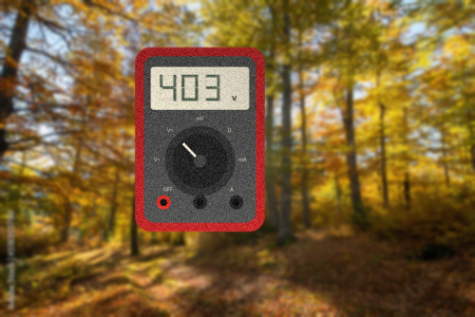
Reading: 403 V
